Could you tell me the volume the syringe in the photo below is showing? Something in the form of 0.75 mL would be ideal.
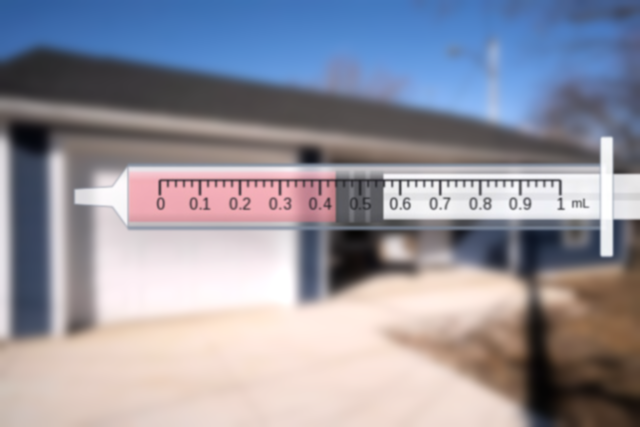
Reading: 0.44 mL
